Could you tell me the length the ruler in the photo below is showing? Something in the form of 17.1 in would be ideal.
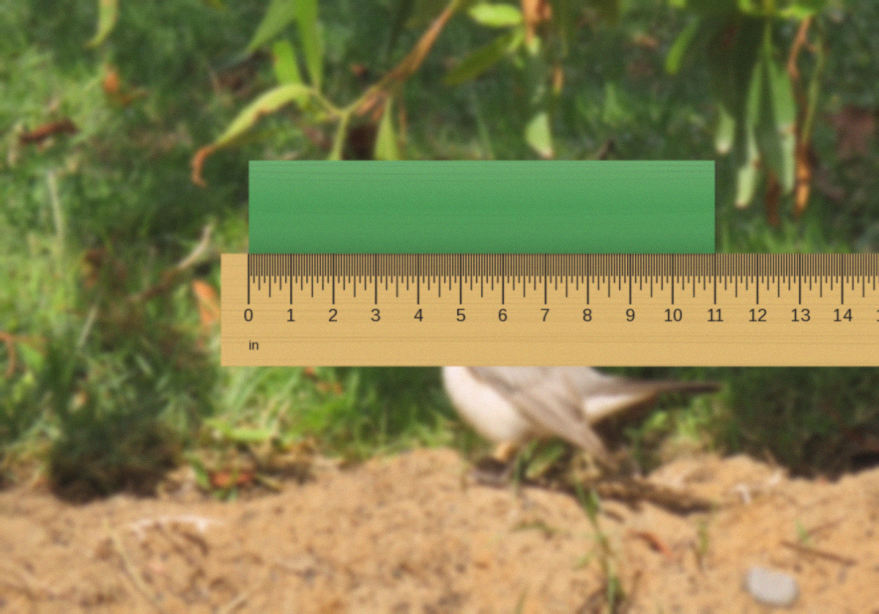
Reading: 11 in
